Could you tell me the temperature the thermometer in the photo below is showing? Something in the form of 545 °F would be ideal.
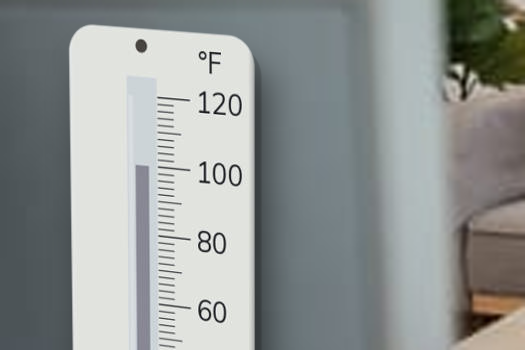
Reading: 100 °F
